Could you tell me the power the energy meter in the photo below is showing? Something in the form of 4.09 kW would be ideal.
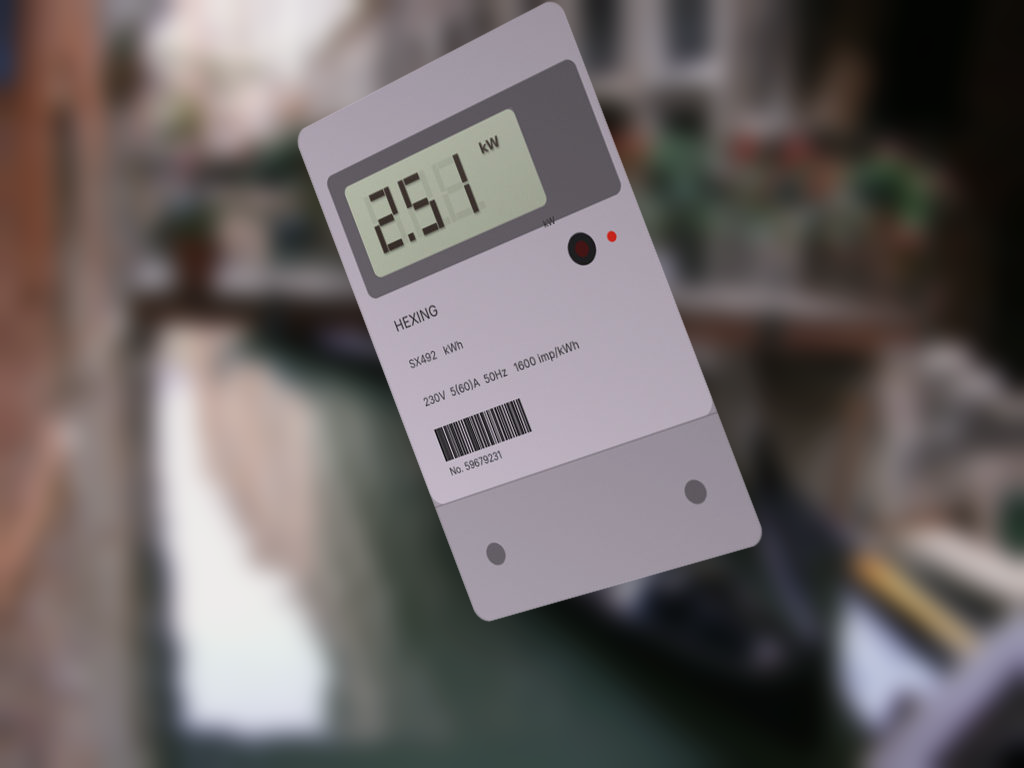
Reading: 2.51 kW
